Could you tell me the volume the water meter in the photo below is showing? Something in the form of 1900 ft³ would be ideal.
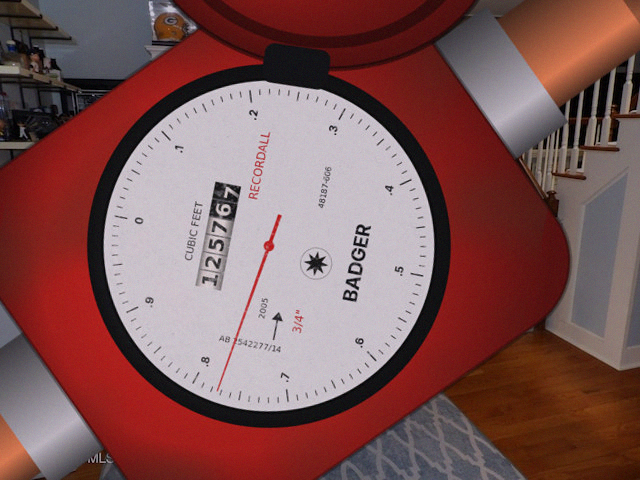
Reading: 125766.77 ft³
